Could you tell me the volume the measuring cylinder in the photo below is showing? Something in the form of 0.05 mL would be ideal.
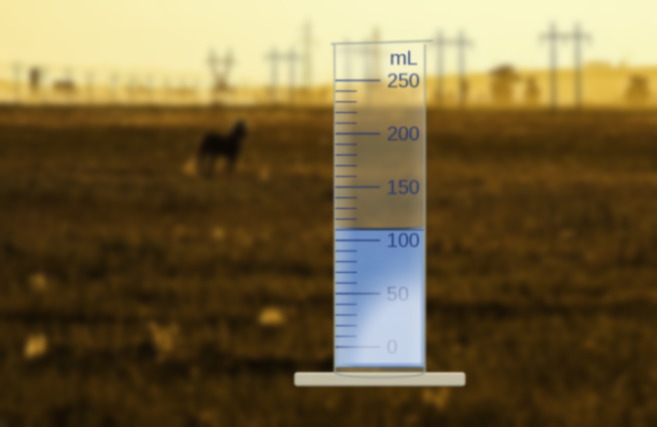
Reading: 110 mL
